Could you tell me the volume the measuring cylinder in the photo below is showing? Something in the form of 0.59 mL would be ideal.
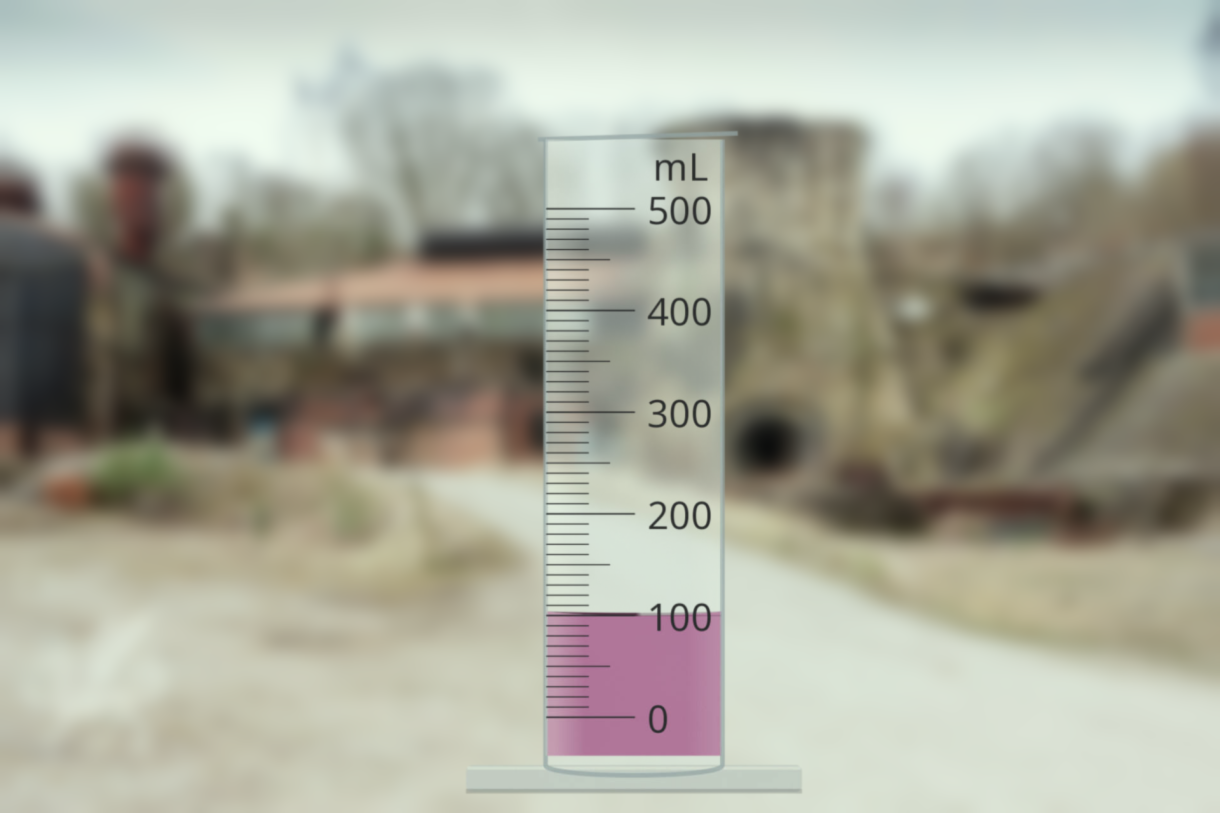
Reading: 100 mL
